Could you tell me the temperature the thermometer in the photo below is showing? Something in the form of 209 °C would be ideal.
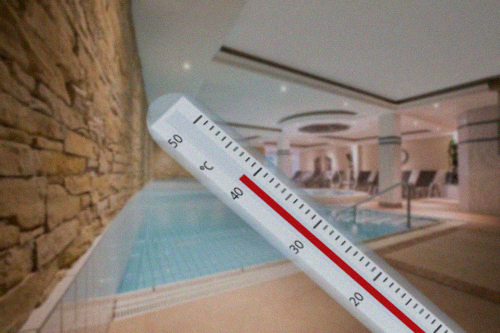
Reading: 41 °C
